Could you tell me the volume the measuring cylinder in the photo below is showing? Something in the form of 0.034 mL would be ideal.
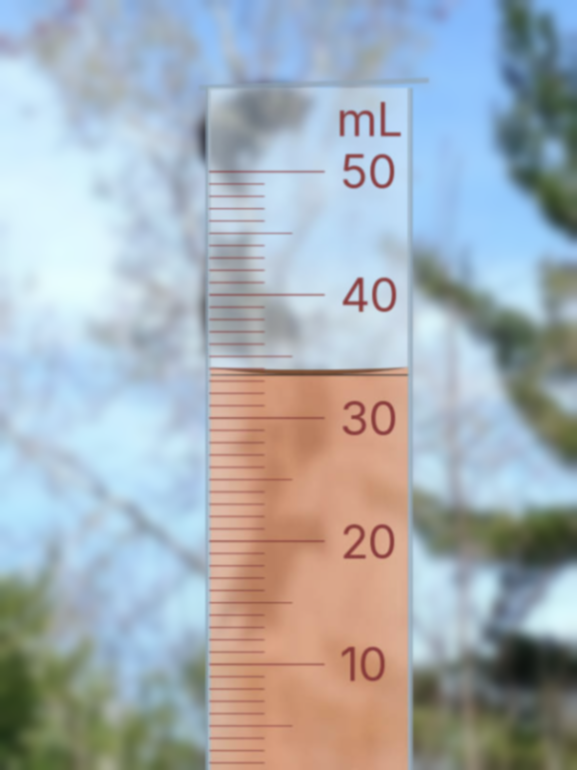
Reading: 33.5 mL
